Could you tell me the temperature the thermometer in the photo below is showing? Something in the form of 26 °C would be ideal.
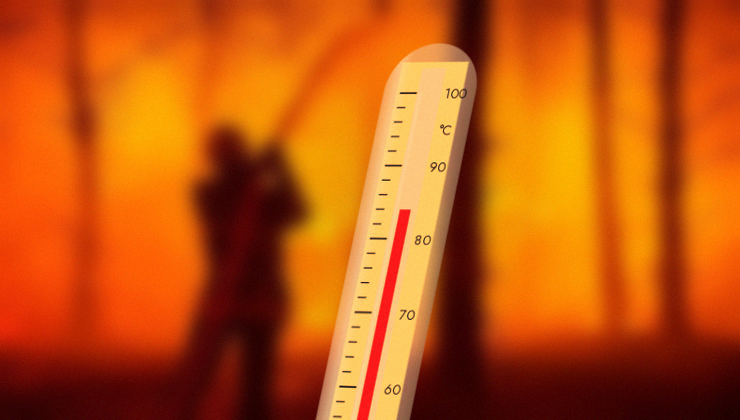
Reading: 84 °C
